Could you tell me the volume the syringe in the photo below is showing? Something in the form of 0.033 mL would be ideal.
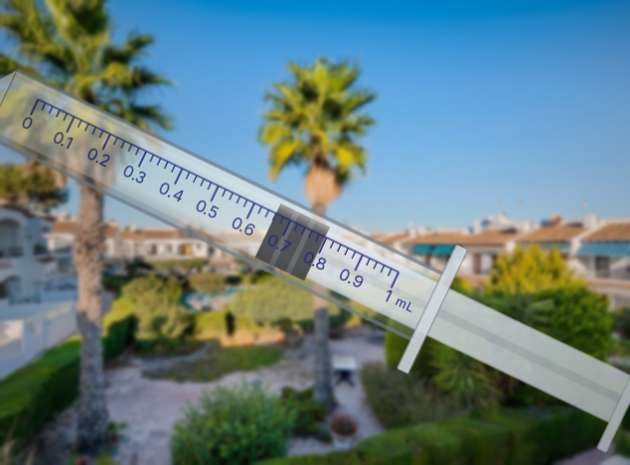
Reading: 0.66 mL
